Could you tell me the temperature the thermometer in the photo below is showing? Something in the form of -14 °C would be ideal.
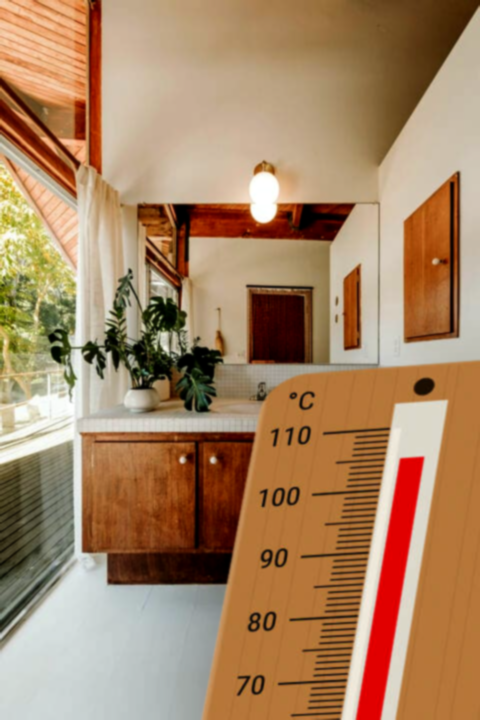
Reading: 105 °C
